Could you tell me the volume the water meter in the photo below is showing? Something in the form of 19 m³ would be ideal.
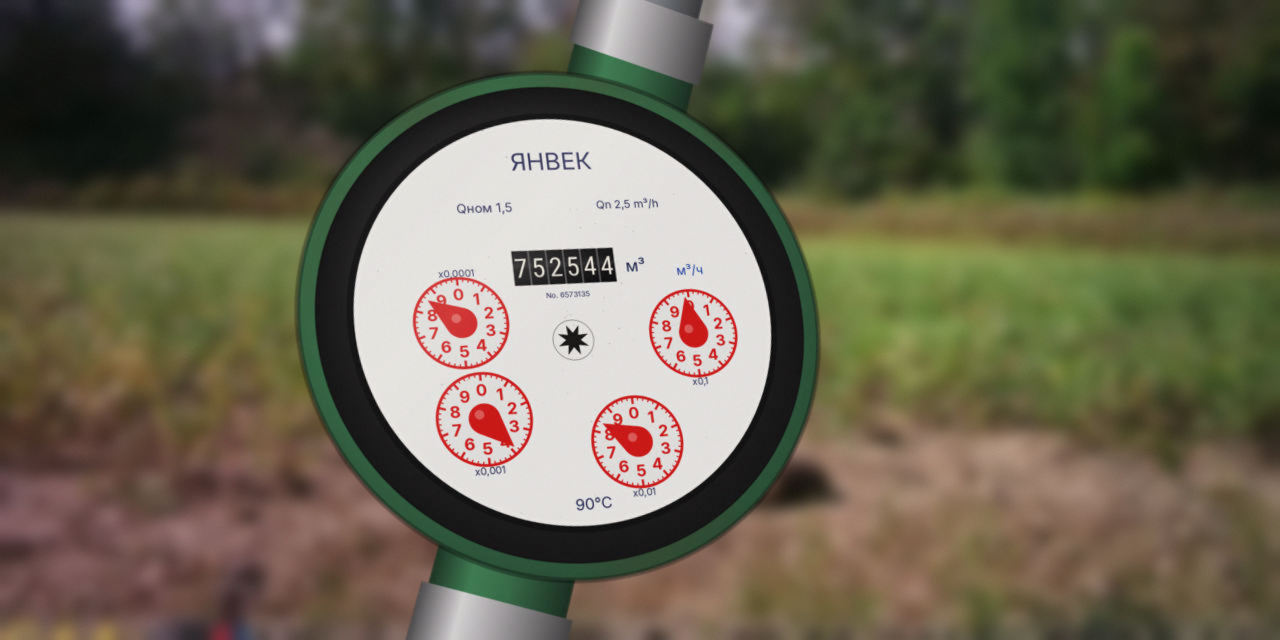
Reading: 752543.9838 m³
